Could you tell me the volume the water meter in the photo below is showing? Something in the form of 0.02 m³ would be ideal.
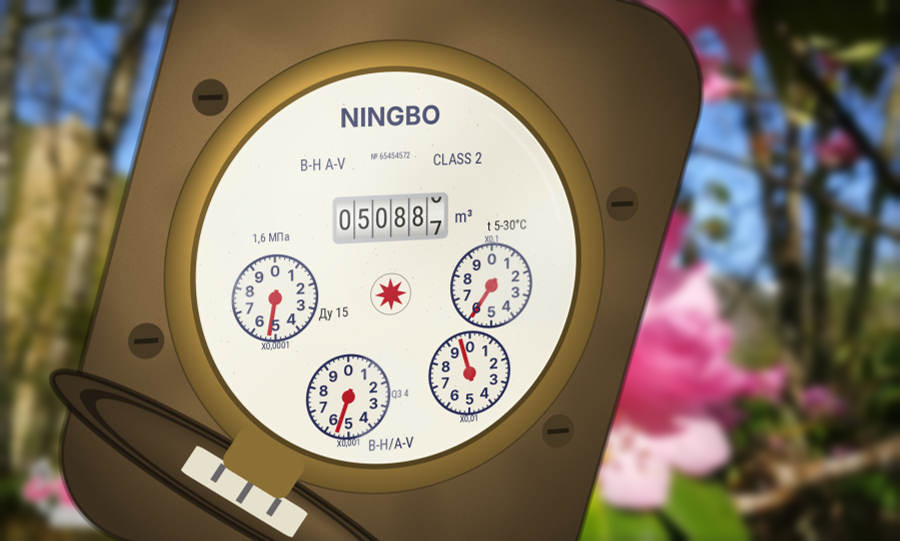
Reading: 50886.5955 m³
